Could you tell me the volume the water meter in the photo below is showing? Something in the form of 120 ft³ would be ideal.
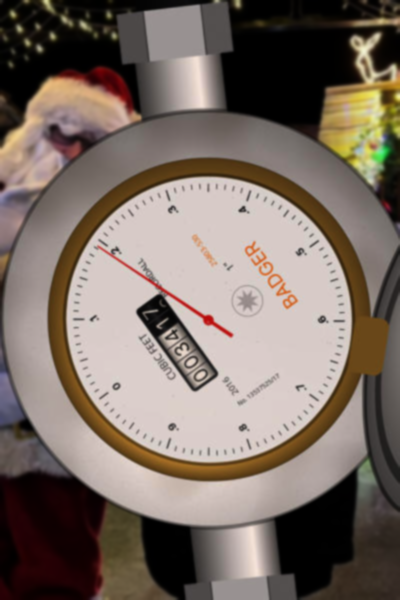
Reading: 3417.19 ft³
